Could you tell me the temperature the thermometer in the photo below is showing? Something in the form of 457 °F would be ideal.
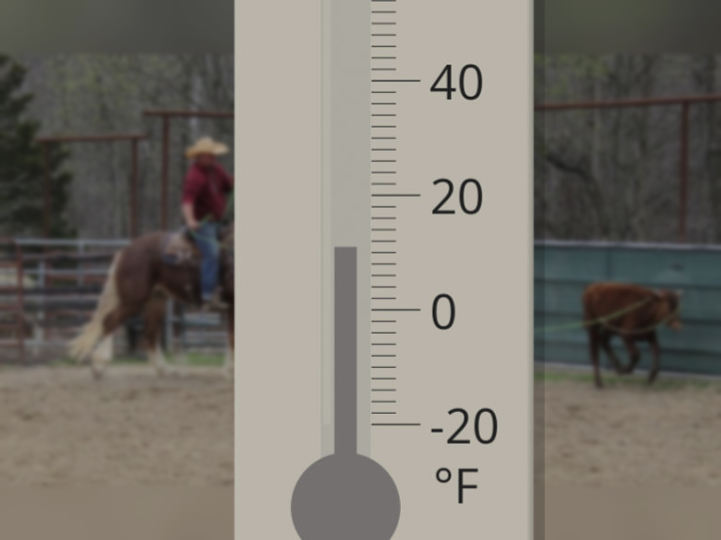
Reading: 11 °F
